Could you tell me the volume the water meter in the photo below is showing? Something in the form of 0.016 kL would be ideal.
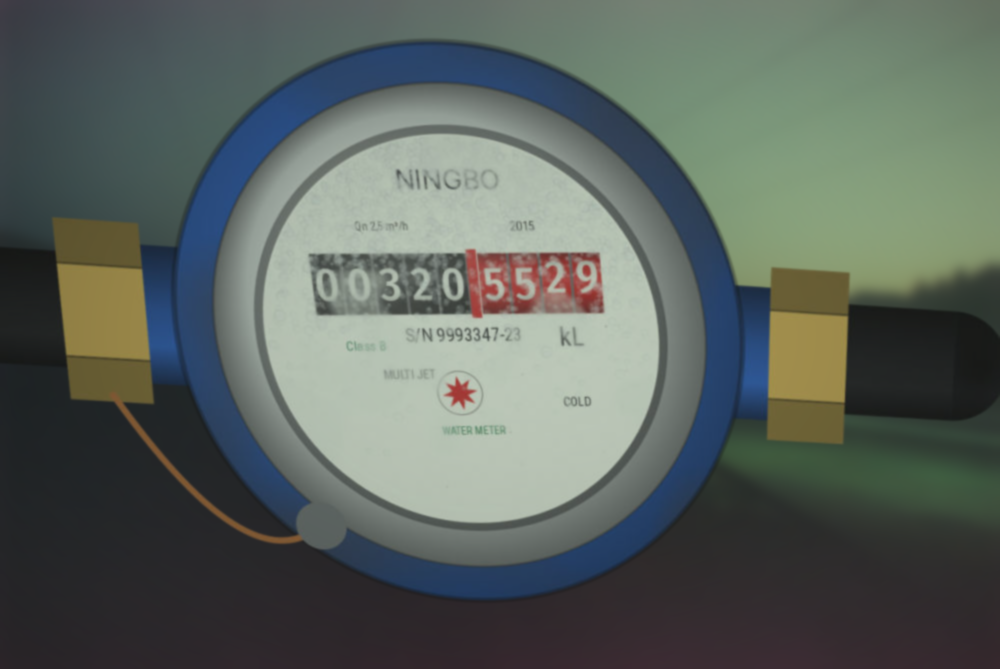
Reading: 320.5529 kL
